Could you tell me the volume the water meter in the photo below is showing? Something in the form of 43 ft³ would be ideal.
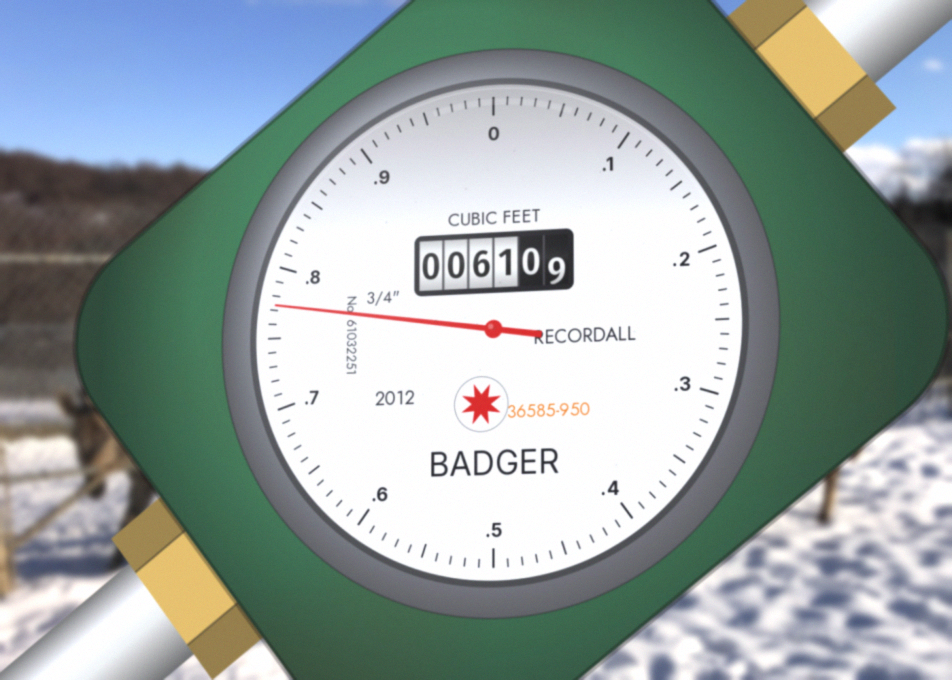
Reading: 6108.77 ft³
